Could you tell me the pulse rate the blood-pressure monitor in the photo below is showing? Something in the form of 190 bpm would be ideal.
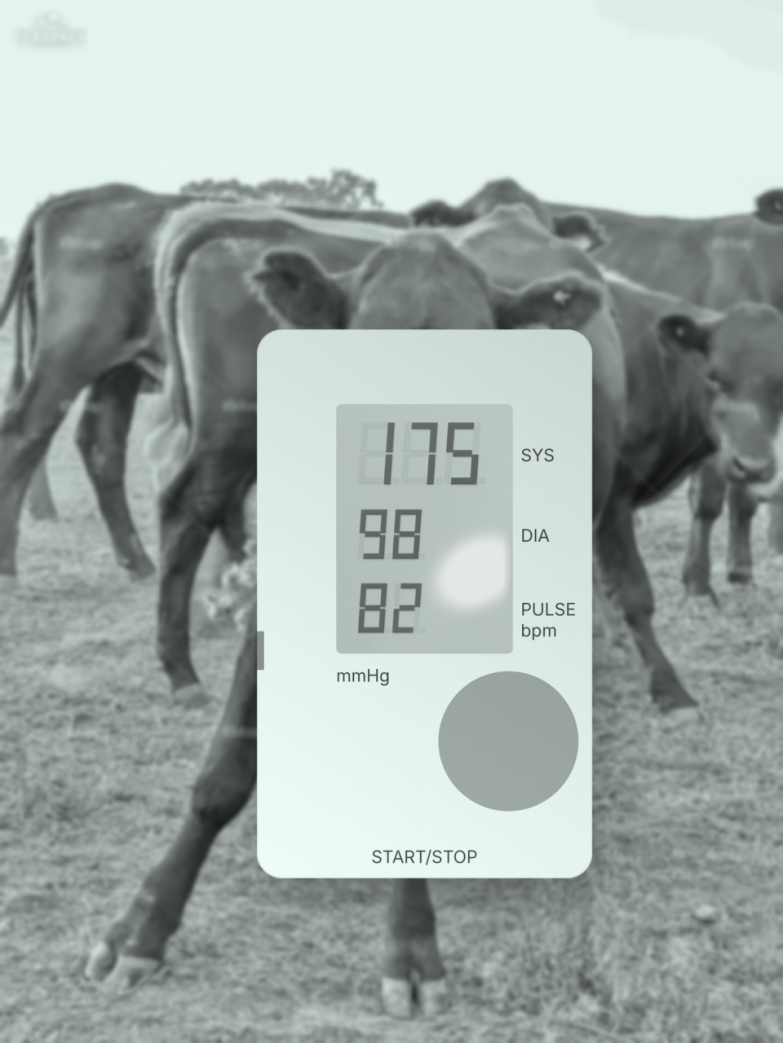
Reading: 82 bpm
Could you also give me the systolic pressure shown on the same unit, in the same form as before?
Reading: 175 mmHg
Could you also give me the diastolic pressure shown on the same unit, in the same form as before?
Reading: 98 mmHg
